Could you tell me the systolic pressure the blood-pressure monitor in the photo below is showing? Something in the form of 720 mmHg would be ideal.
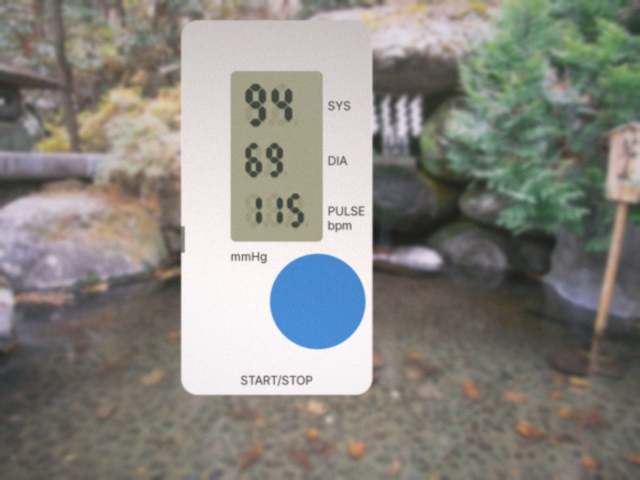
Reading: 94 mmHg
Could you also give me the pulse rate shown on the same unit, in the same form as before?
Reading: 115 bpm
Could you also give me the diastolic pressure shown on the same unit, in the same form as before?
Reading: 69 mmHg
